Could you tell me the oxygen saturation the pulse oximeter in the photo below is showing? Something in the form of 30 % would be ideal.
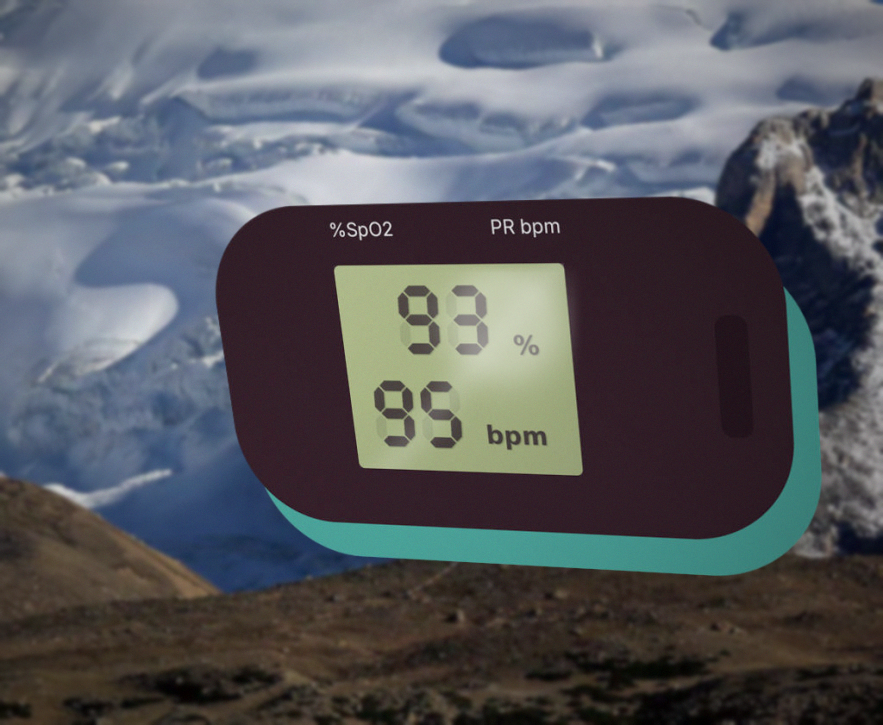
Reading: 93 %
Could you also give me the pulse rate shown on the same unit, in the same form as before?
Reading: 95 bpm
